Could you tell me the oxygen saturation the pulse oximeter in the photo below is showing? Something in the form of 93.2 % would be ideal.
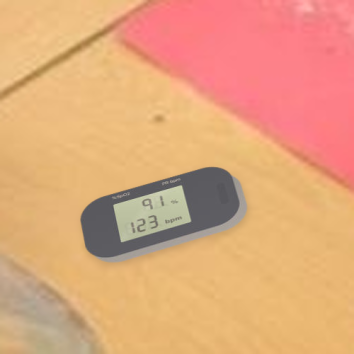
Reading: 91 %
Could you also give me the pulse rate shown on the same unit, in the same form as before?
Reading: 123 bpm
